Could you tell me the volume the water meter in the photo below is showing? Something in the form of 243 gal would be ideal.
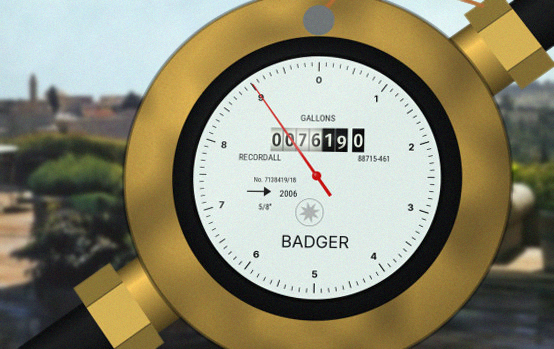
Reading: 76189.0 gal
